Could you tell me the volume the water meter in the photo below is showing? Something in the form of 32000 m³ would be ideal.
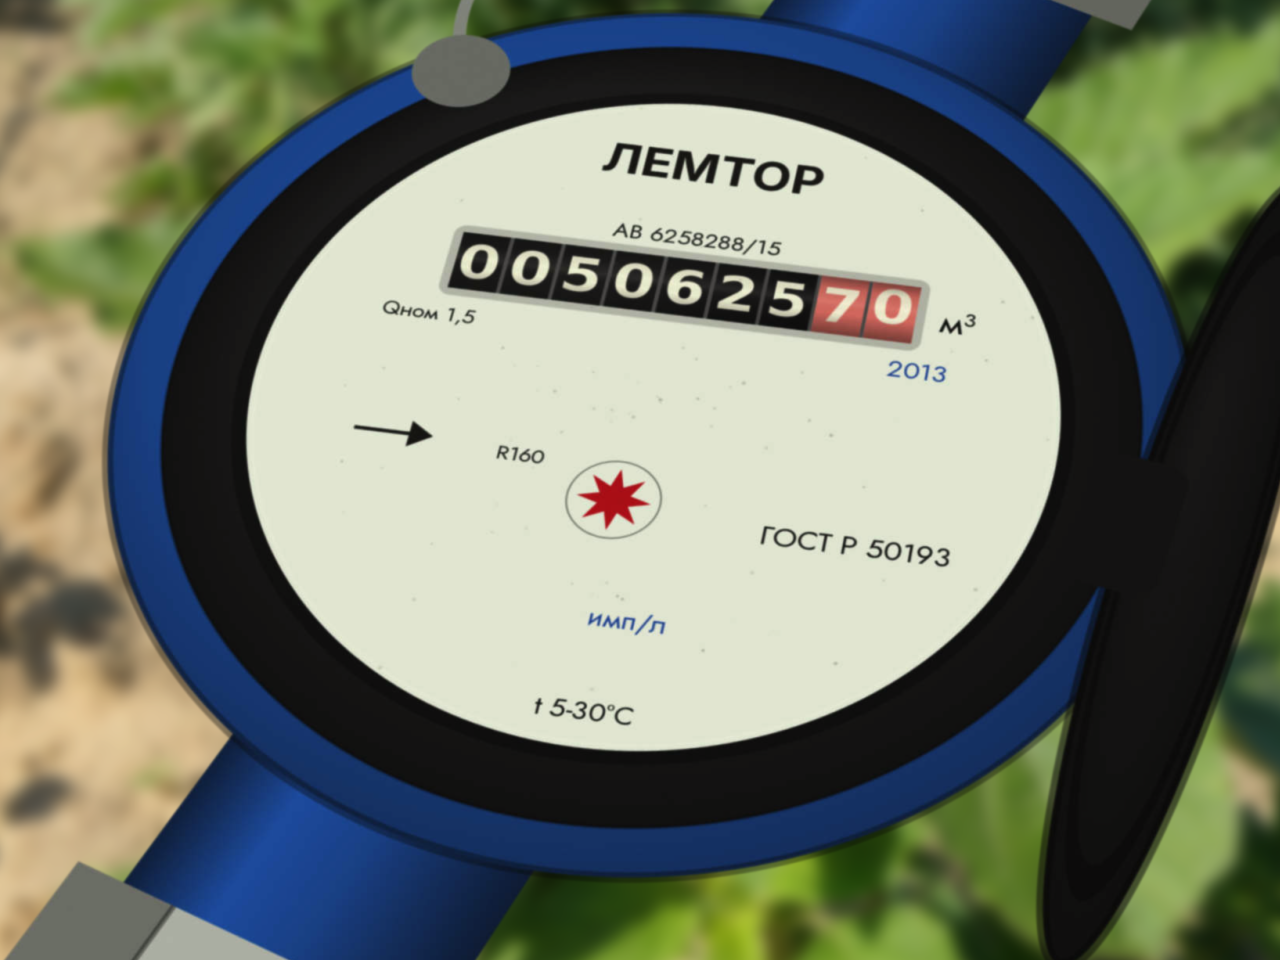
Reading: 50625.70 m³
